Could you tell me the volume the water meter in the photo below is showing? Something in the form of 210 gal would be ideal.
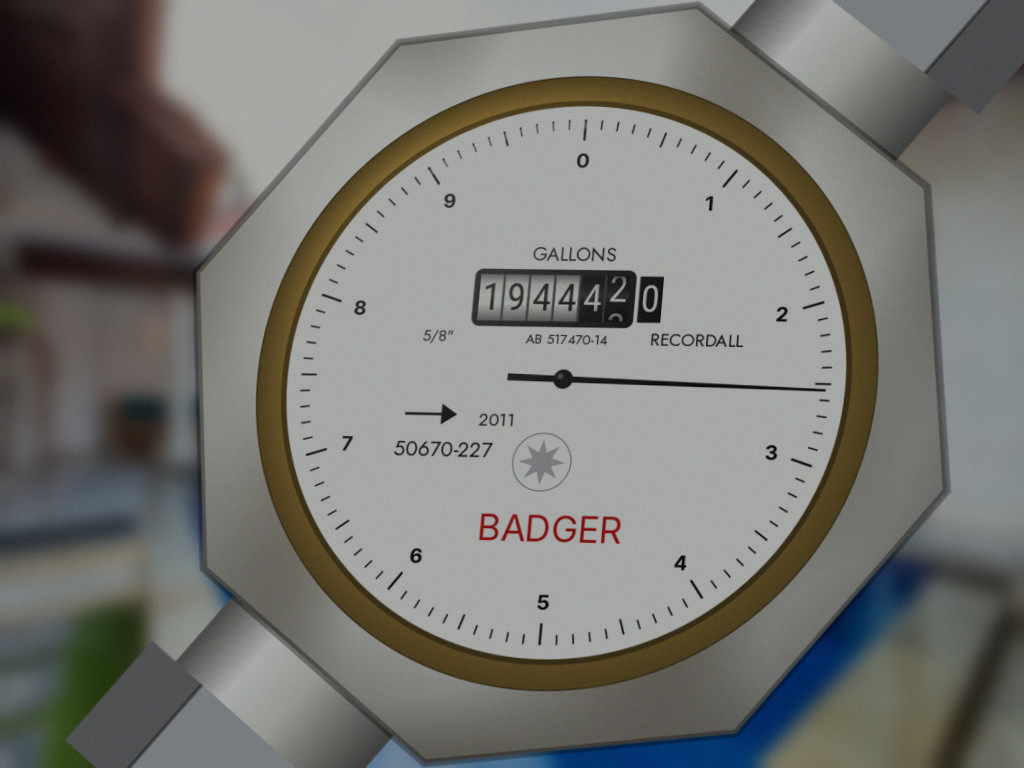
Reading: 1944422.5 gal
